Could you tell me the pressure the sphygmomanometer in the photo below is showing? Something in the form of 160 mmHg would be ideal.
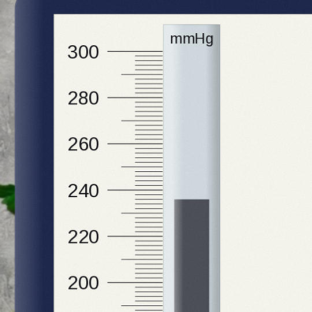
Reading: 236 mmHg
